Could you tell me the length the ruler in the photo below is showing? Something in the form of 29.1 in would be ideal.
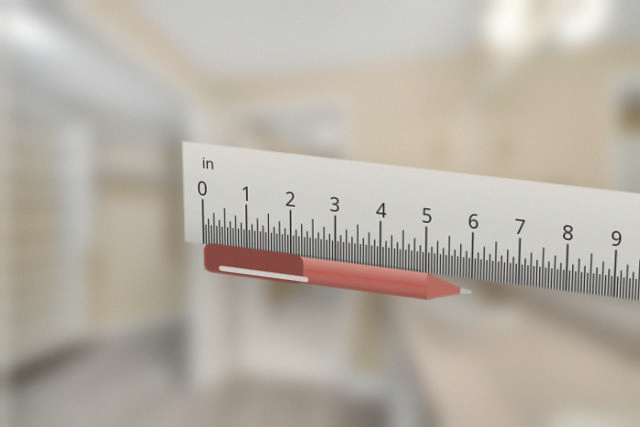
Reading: 6 in
